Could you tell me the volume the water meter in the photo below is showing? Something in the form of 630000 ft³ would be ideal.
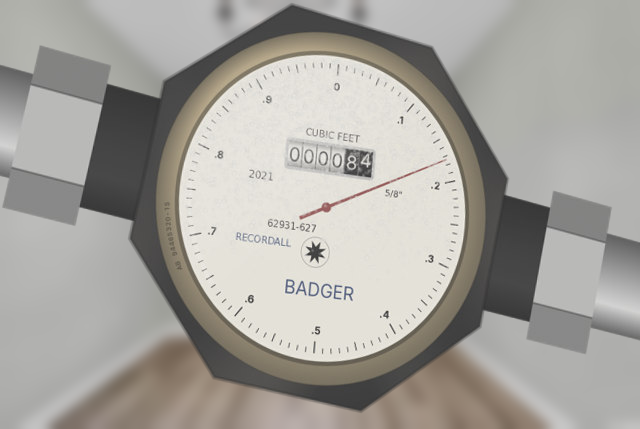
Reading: 84.17 ft³
